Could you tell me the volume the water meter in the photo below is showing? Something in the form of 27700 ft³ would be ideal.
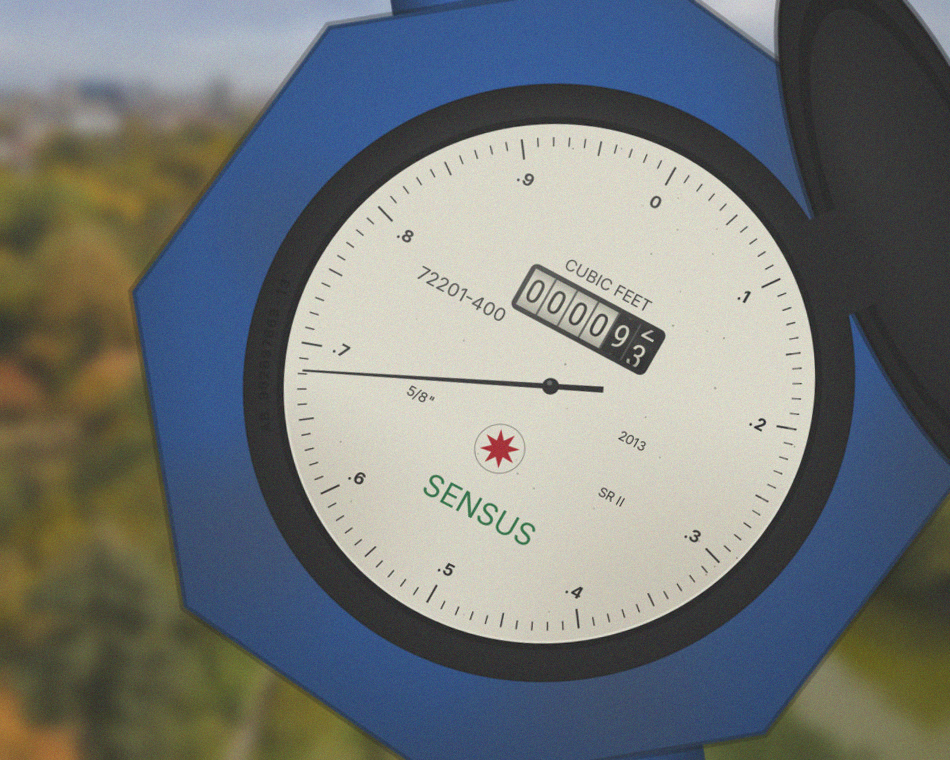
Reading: 92.68 ft³
